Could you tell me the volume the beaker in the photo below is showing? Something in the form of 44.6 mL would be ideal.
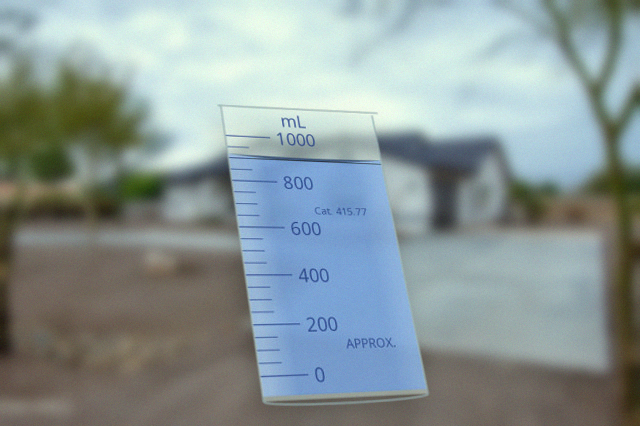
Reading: 900 mL
